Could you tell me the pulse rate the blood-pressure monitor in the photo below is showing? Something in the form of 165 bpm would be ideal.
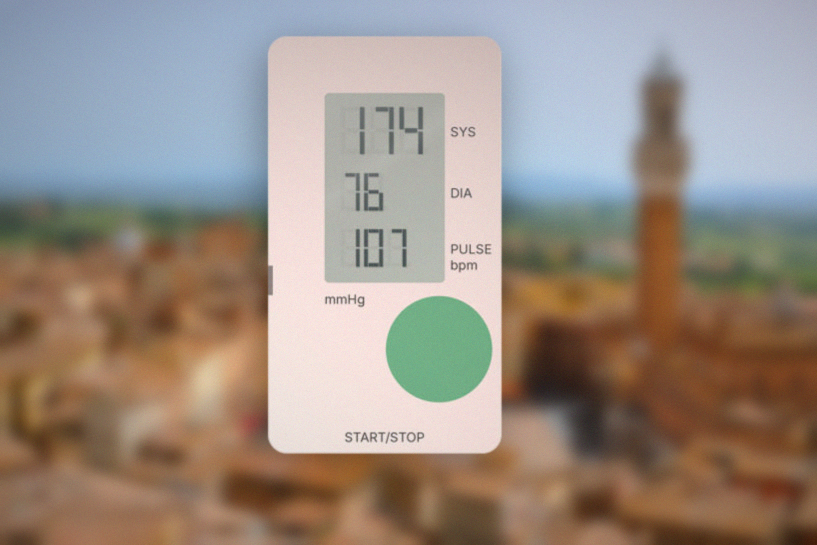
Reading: 107 bpm
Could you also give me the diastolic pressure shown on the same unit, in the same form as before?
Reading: 76 mmHg
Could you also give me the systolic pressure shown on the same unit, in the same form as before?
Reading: 174 mmHg
